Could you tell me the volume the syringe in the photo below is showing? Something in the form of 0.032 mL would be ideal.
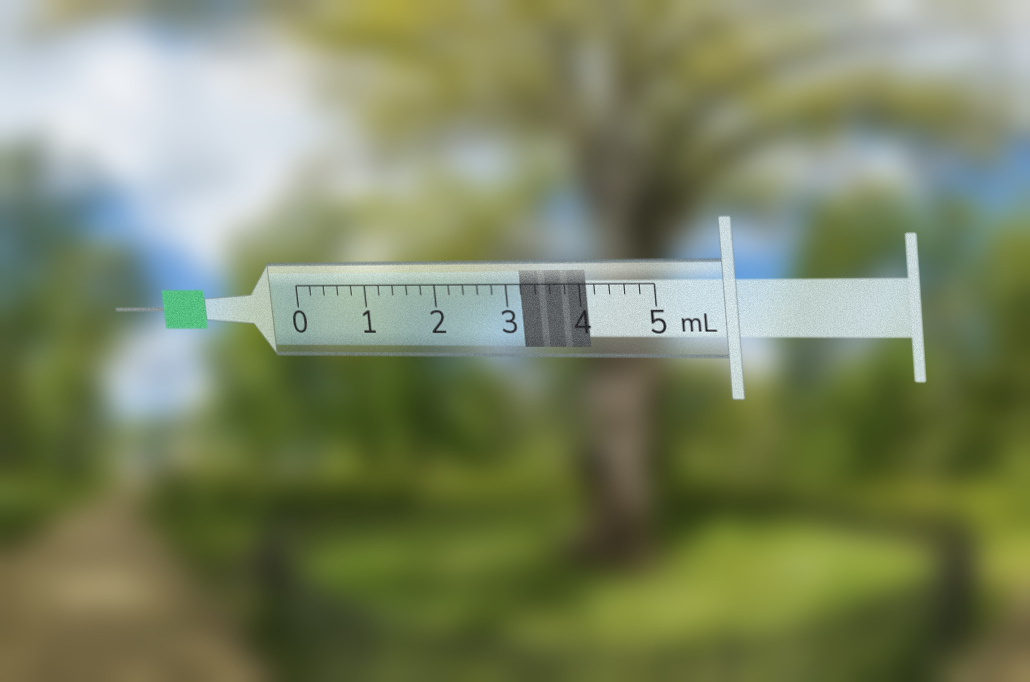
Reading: 3.2 mL
